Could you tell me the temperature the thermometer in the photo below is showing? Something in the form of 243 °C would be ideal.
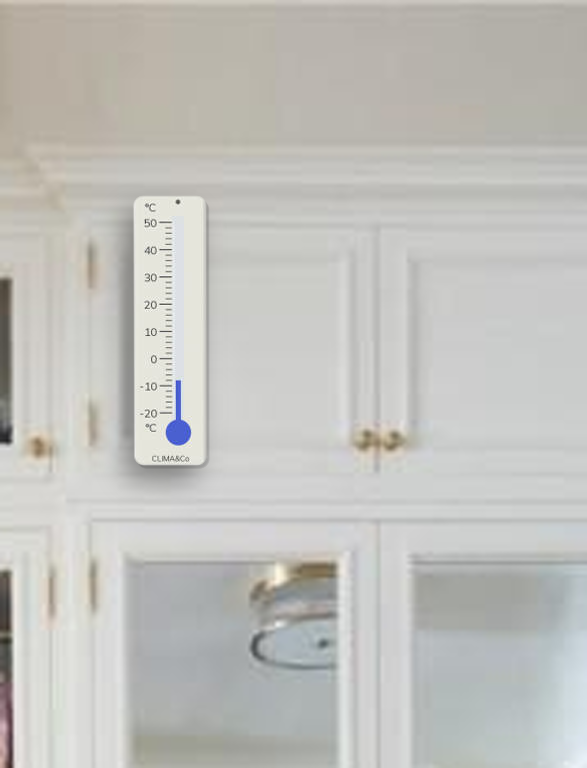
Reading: -8 °C
